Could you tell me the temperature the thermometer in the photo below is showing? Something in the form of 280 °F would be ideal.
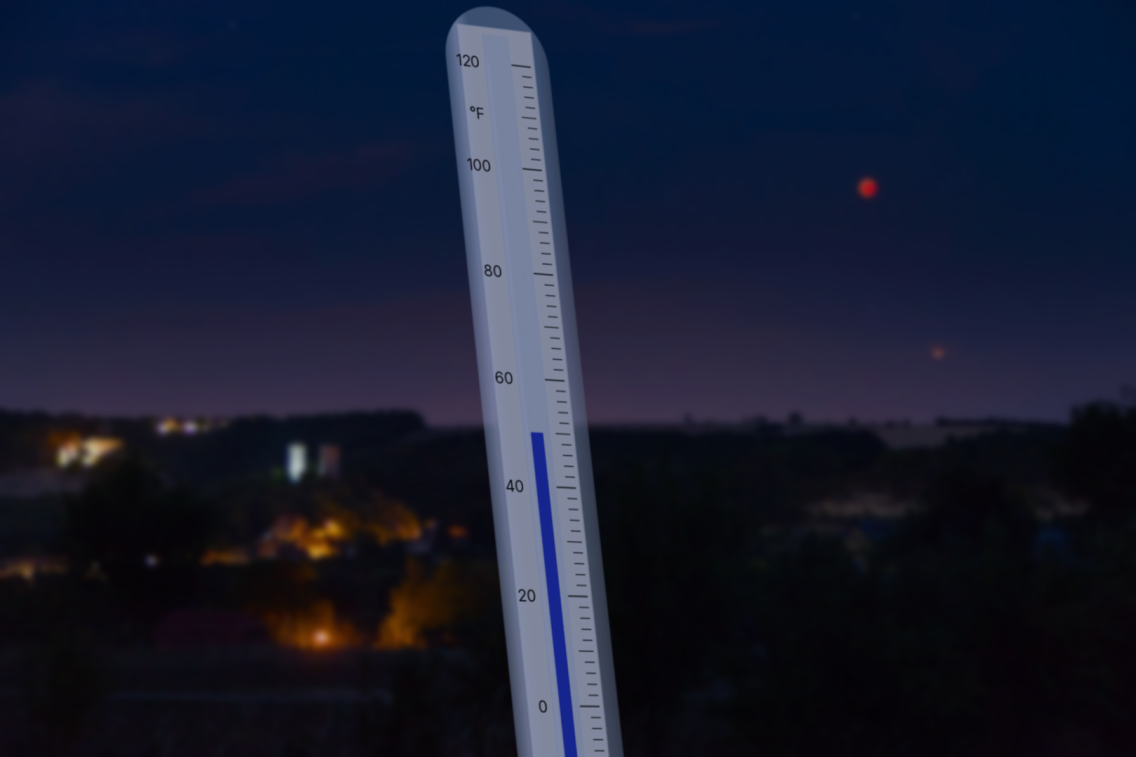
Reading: 50 °F
